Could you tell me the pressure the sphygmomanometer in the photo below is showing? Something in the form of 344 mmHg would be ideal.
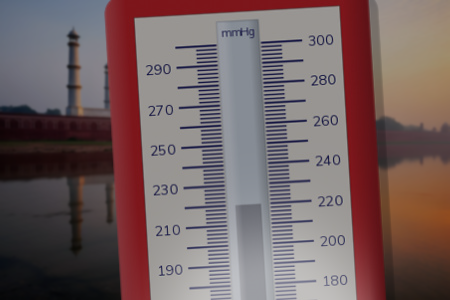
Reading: 220 mmHg
